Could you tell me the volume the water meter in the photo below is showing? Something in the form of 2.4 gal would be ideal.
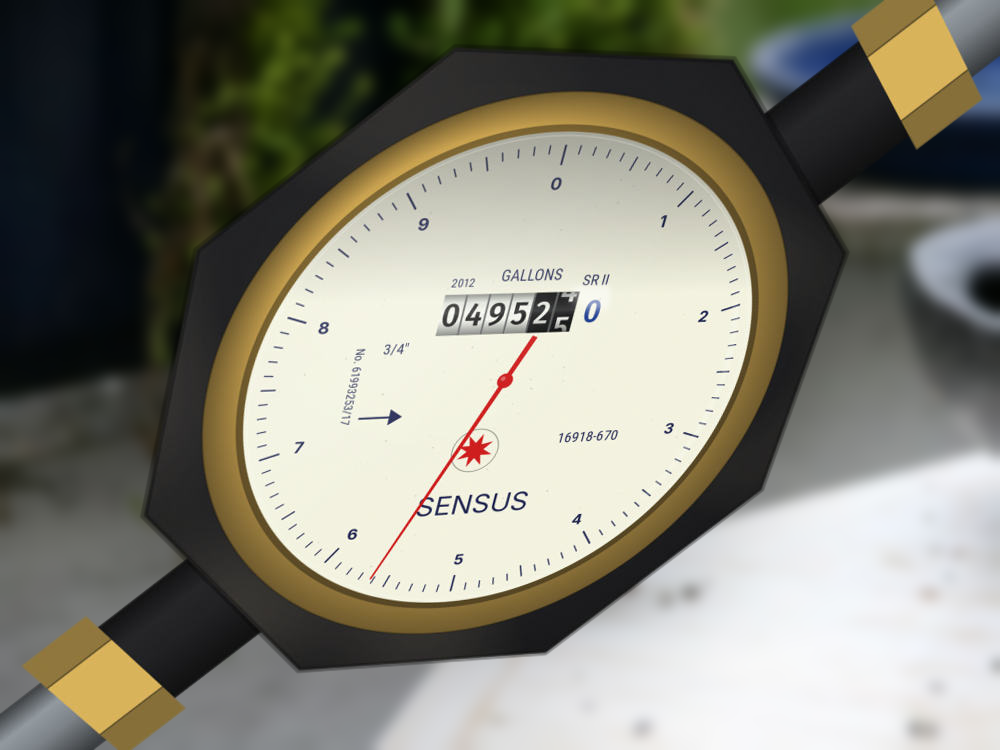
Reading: 495245.6 gal
